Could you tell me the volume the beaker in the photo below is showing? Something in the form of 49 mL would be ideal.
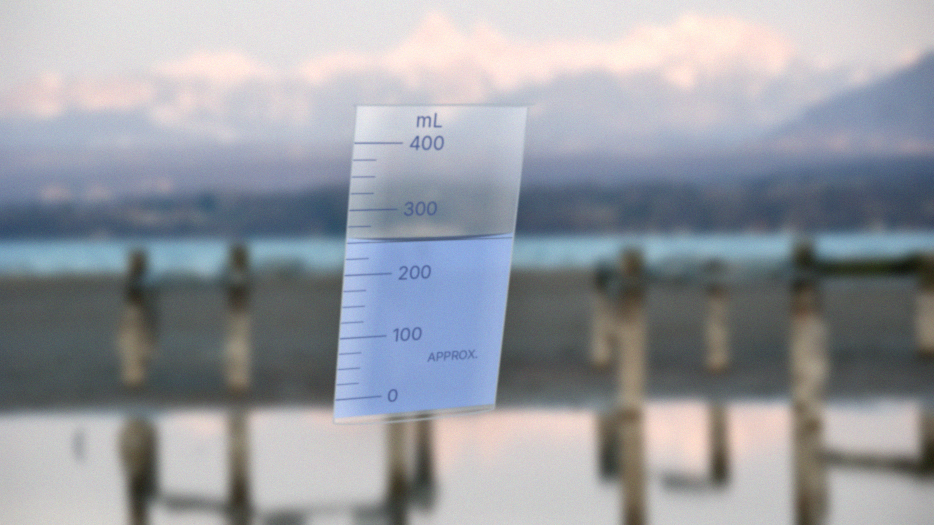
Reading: 250 mL
